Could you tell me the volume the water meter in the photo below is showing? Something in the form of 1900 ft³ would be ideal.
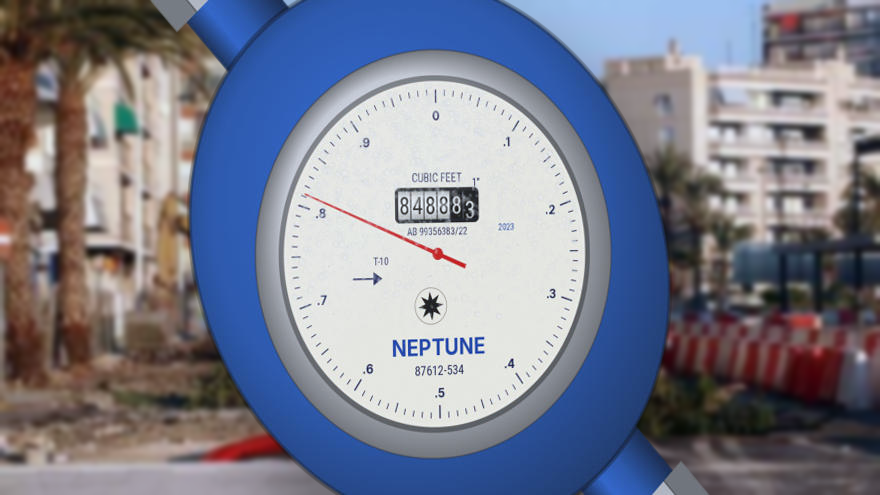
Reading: 848882.81 ft³
